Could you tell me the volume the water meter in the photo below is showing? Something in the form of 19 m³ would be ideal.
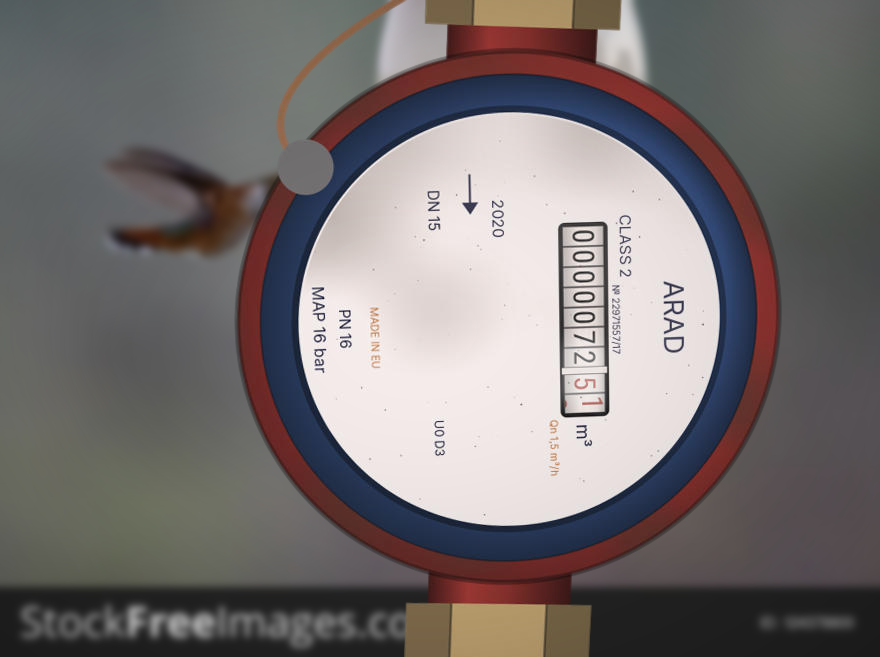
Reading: 72.51 m³
